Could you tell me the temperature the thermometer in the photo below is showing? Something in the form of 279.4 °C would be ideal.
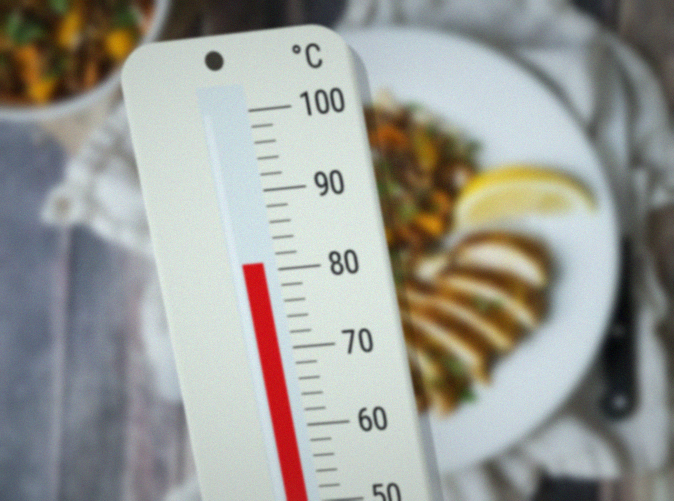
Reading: 81 °C
